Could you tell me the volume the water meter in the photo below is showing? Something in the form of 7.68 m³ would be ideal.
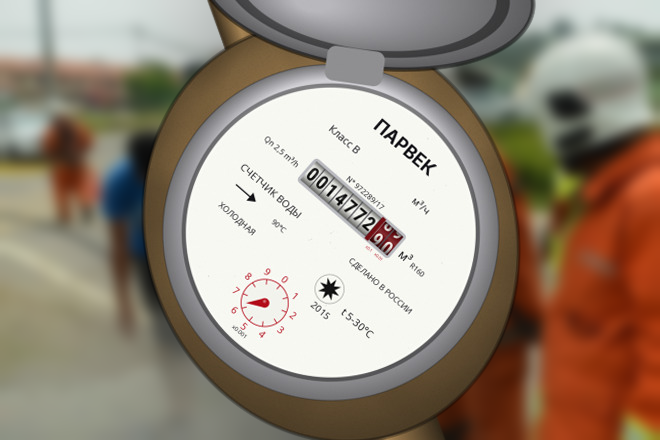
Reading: 14772.896 m³
